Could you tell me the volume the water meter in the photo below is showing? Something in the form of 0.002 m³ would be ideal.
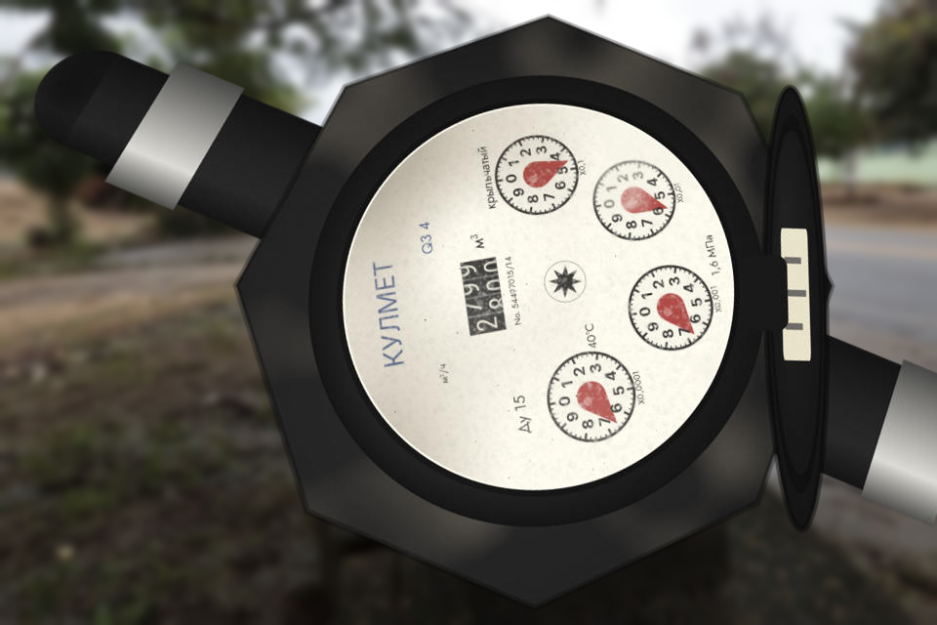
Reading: 2799.4566 m³
